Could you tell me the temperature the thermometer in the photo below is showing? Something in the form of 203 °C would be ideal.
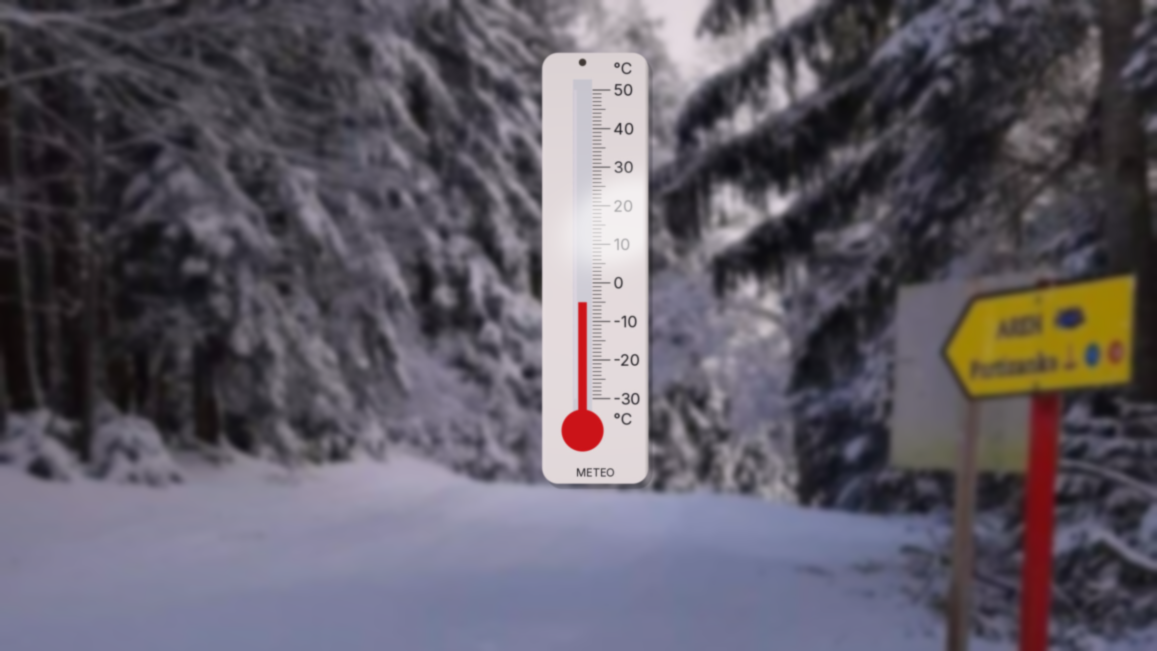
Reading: -5 °C
